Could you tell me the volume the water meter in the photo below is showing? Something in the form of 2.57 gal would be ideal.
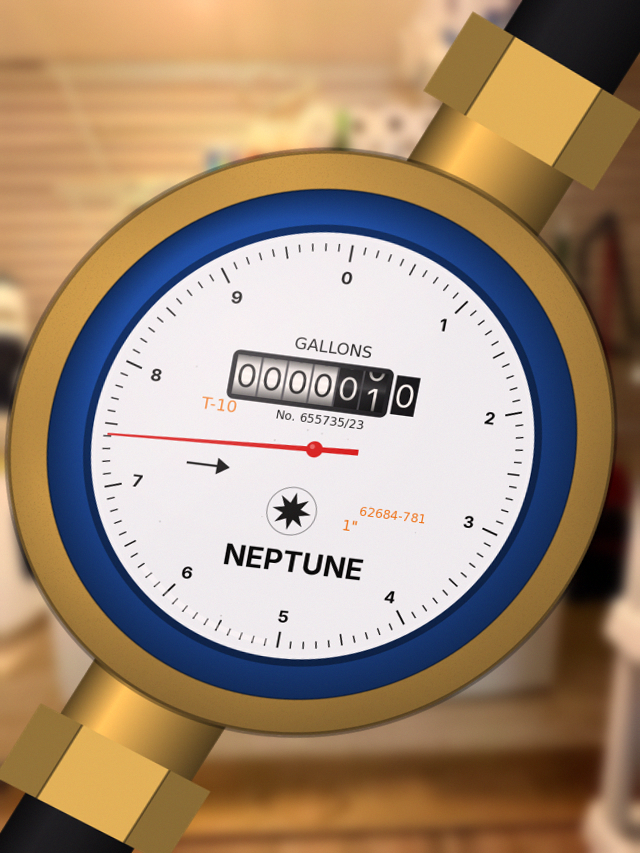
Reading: 7.4 gal
